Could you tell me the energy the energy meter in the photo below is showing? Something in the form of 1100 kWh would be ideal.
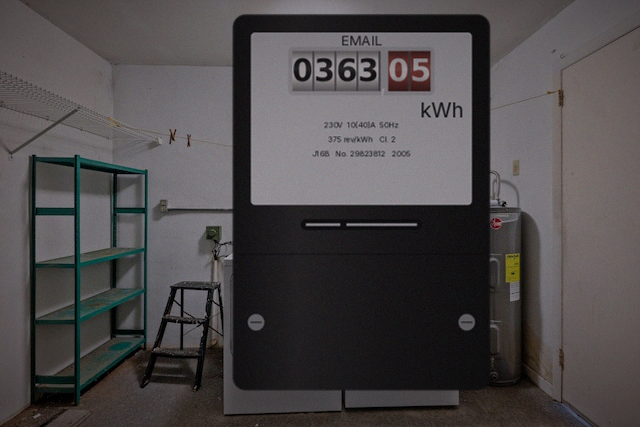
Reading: 363.05 kWh
